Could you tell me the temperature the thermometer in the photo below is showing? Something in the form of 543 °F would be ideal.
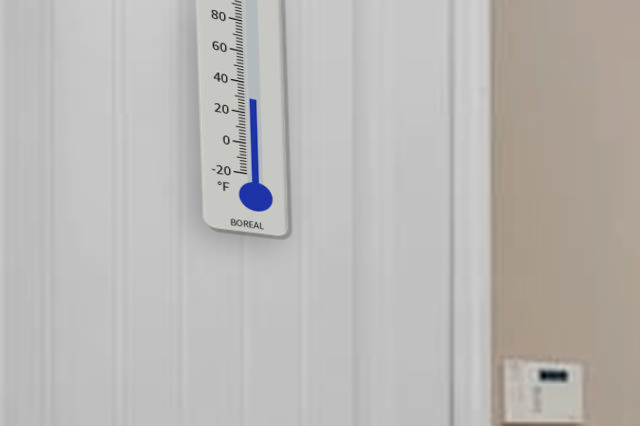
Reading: 30 °F
